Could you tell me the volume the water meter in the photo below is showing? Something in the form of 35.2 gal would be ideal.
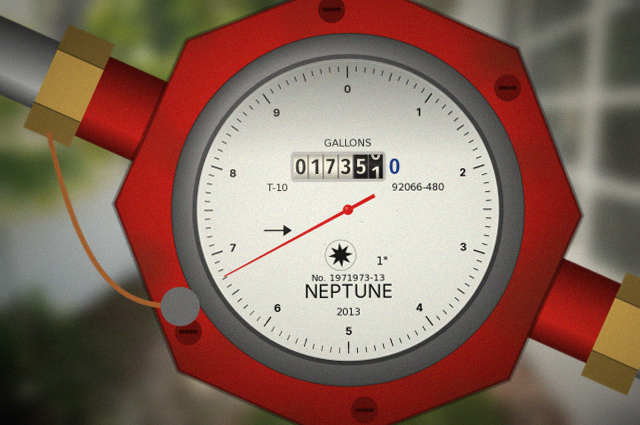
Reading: 173506.7 gal
